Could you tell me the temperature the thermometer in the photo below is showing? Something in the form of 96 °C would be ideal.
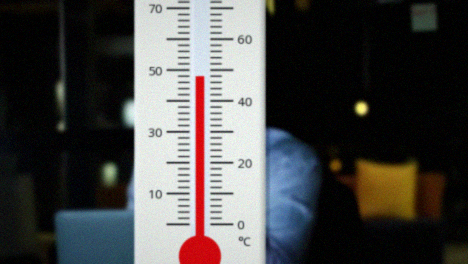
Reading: 48 °C
